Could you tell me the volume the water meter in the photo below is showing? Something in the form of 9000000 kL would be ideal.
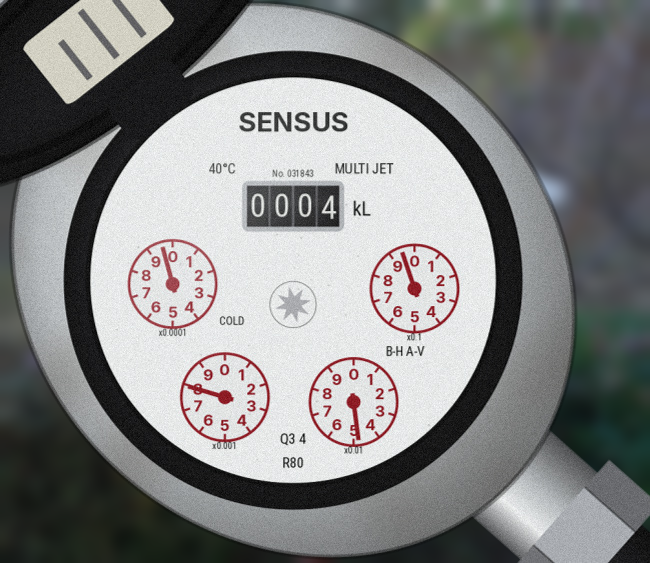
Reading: 3.9479 kL
